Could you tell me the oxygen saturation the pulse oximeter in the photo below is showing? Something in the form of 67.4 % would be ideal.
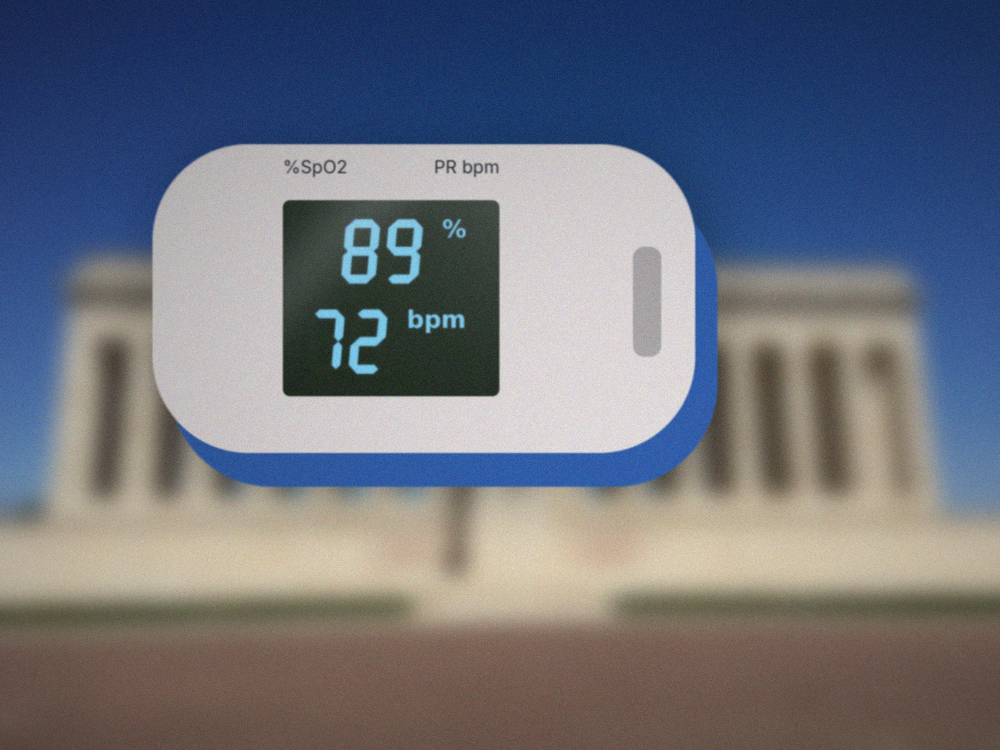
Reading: 89 %
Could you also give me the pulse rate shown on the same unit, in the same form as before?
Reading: 72 bpm
